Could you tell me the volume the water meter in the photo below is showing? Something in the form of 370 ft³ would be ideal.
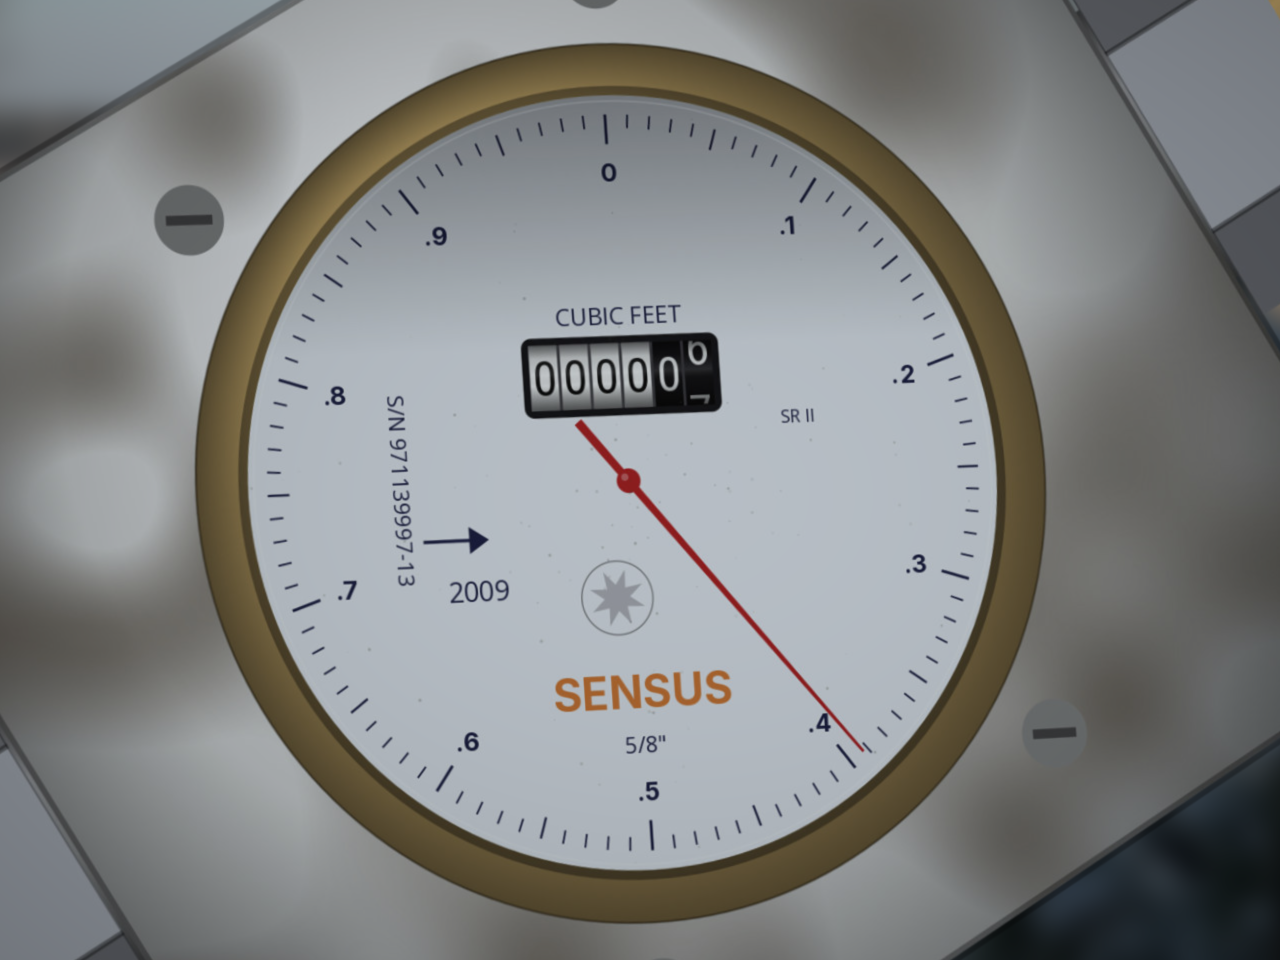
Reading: 6.39 ft³
